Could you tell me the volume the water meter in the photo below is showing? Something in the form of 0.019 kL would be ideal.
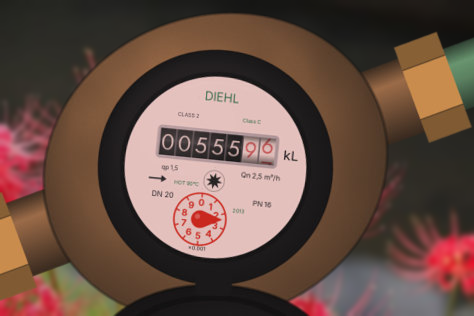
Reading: 555.962 kL
